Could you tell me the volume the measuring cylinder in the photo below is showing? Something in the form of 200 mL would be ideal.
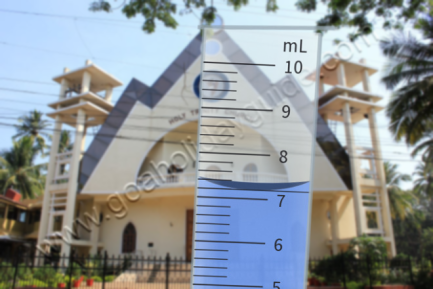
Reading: 7.2 mL
